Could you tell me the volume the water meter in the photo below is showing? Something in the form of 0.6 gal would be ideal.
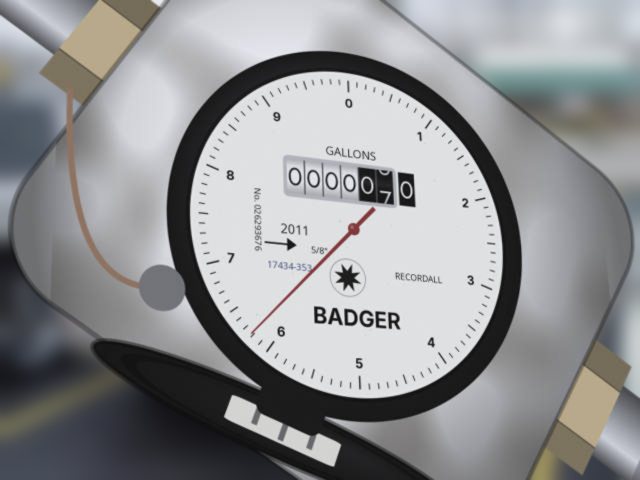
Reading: 66.2 gal
